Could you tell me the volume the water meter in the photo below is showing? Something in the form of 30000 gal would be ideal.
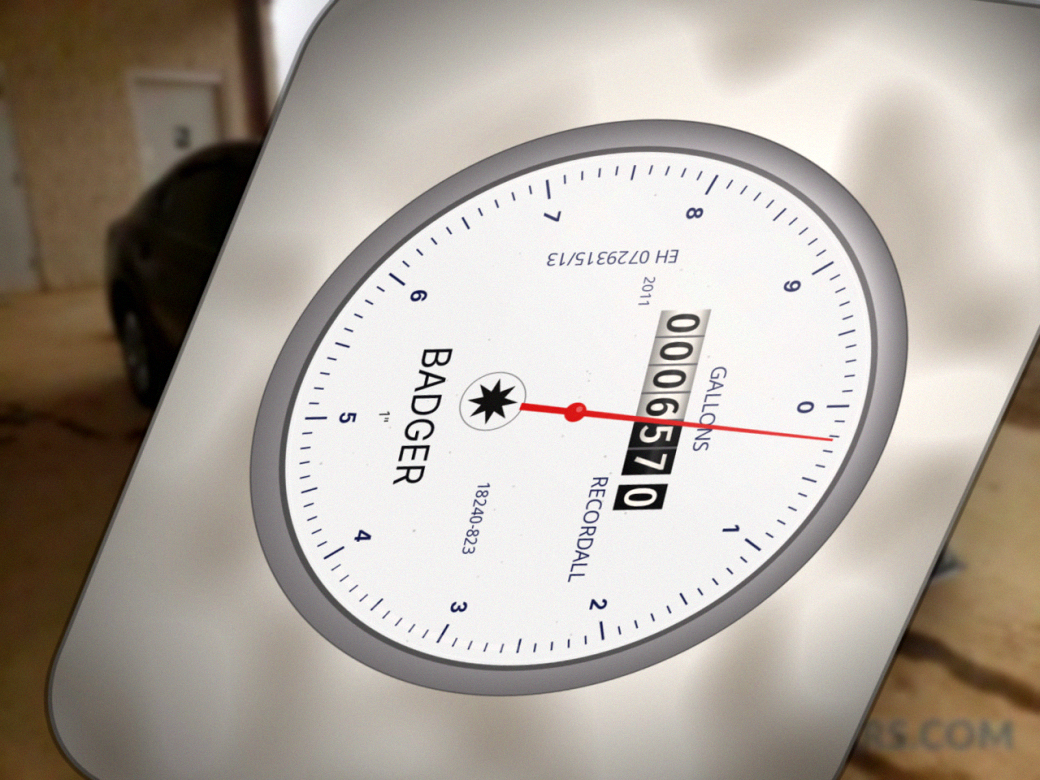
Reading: 6570.2 gal
